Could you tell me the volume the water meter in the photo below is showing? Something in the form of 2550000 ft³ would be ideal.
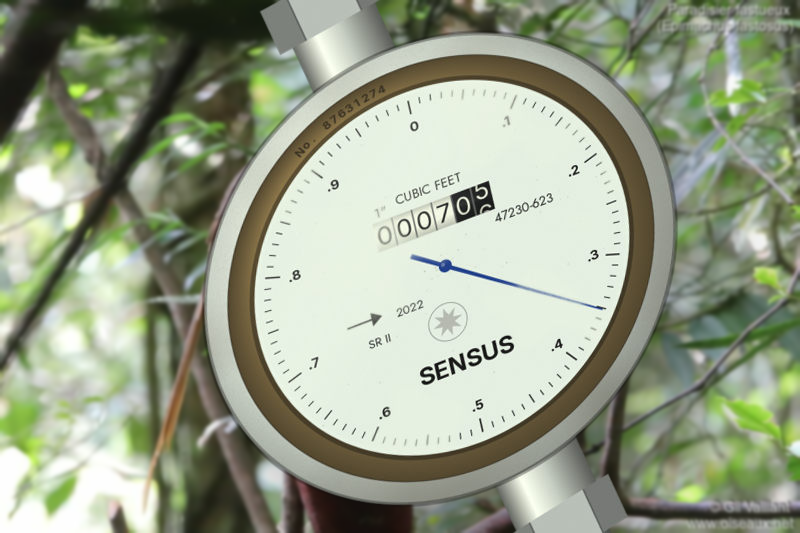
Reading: 705.35 ft³
